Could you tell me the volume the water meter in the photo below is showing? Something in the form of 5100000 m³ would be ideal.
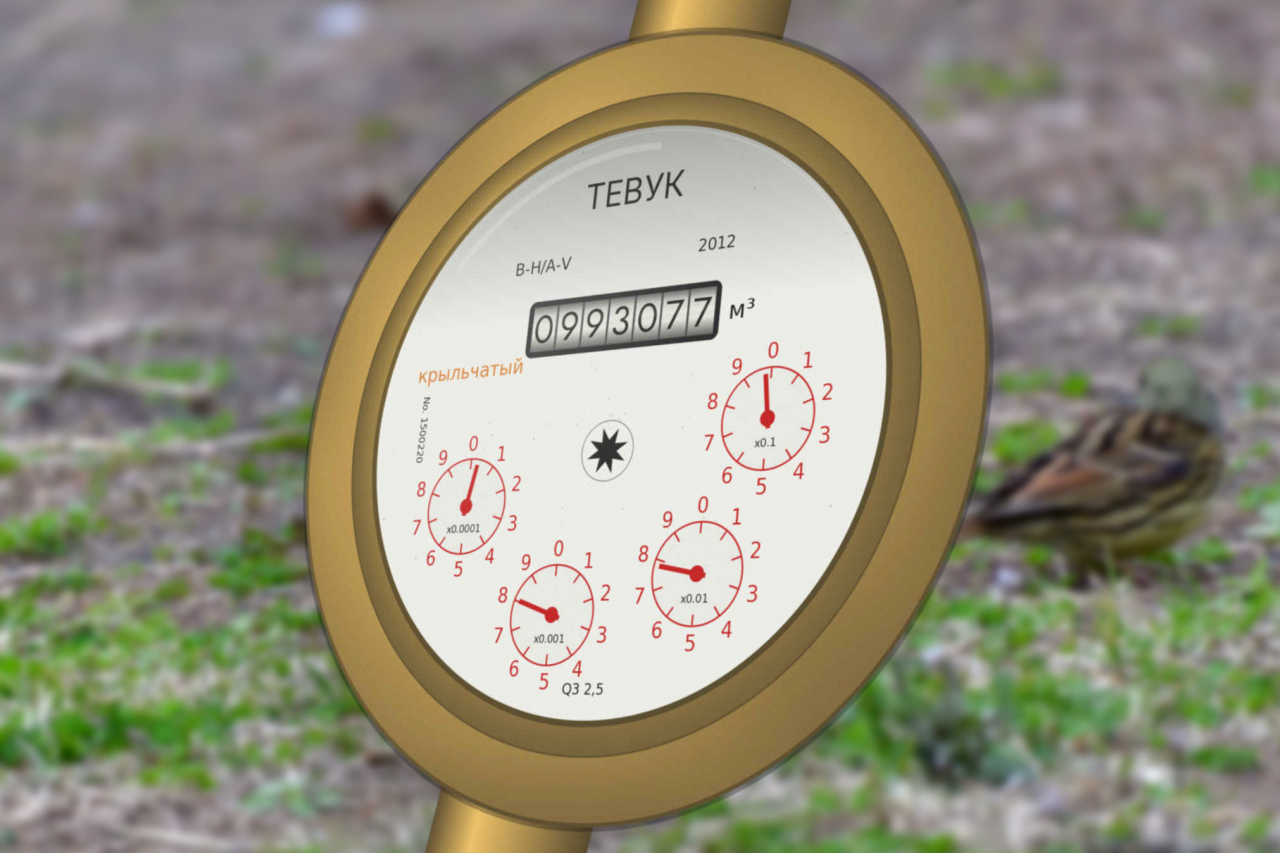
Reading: 993076.9780 m³
